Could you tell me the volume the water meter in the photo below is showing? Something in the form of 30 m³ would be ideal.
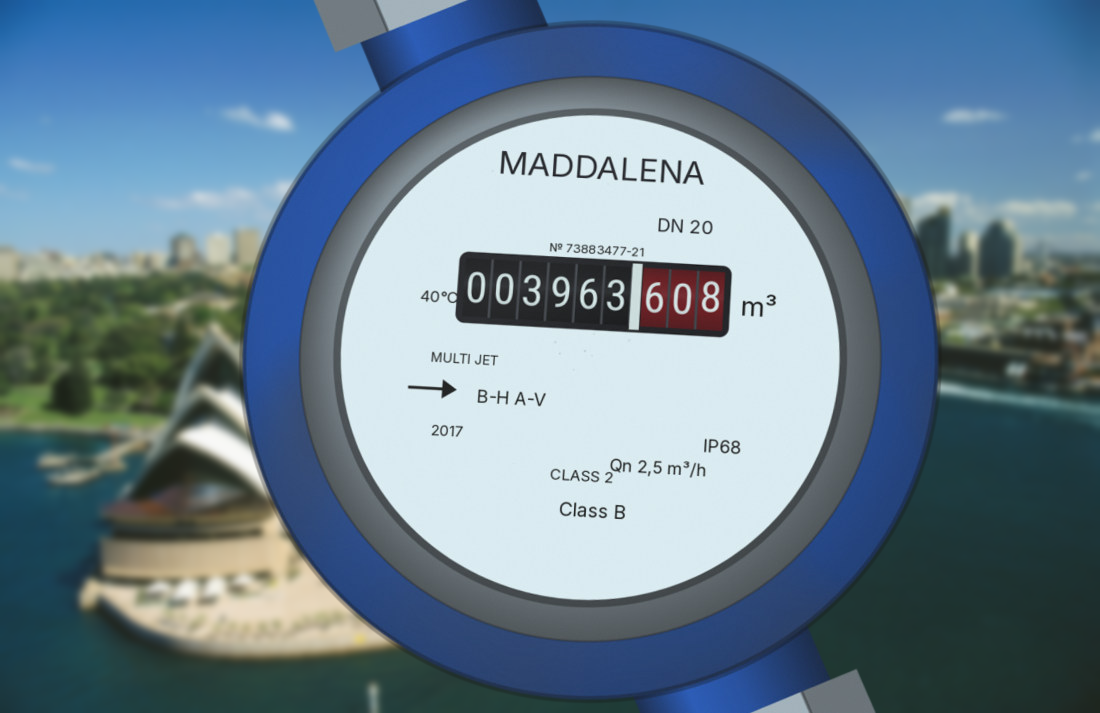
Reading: 3963.608 m³
